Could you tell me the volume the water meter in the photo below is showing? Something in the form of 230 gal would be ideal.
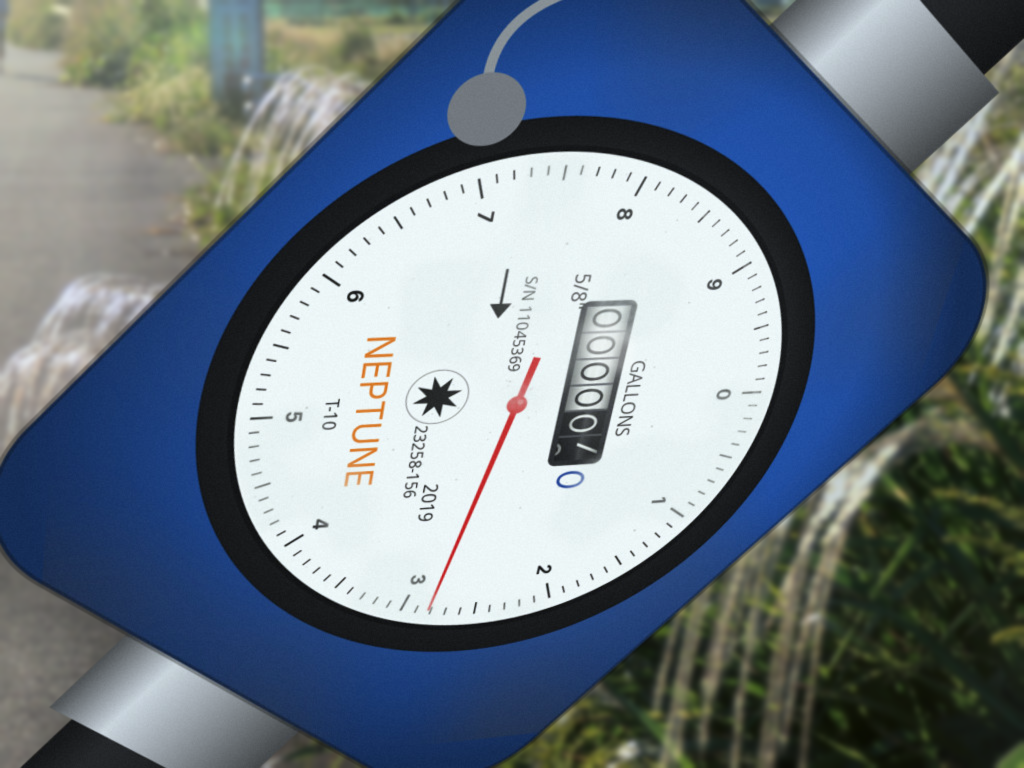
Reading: 72.8 gal
